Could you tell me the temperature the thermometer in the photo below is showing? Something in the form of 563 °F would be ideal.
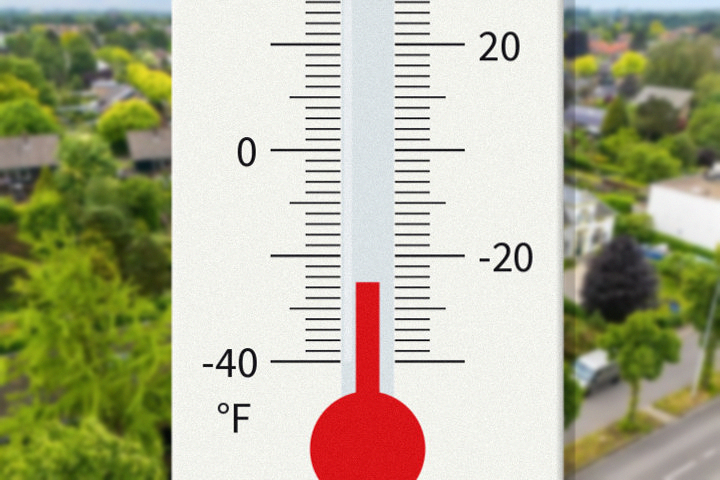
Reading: -25 °F
